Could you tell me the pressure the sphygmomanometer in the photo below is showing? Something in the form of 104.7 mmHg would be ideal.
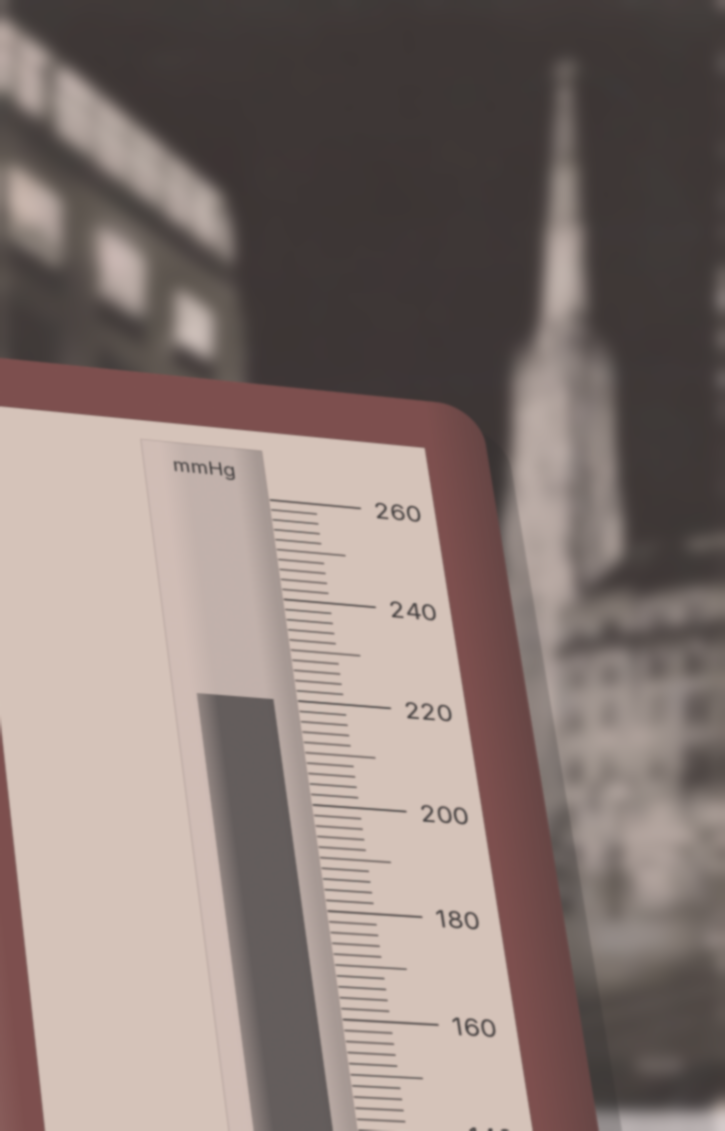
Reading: 220 mmHg
